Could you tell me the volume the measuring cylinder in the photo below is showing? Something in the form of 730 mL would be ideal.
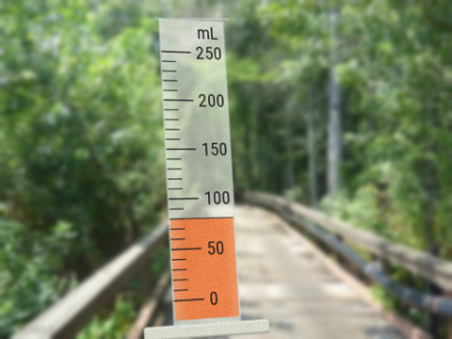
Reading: 80 mL
